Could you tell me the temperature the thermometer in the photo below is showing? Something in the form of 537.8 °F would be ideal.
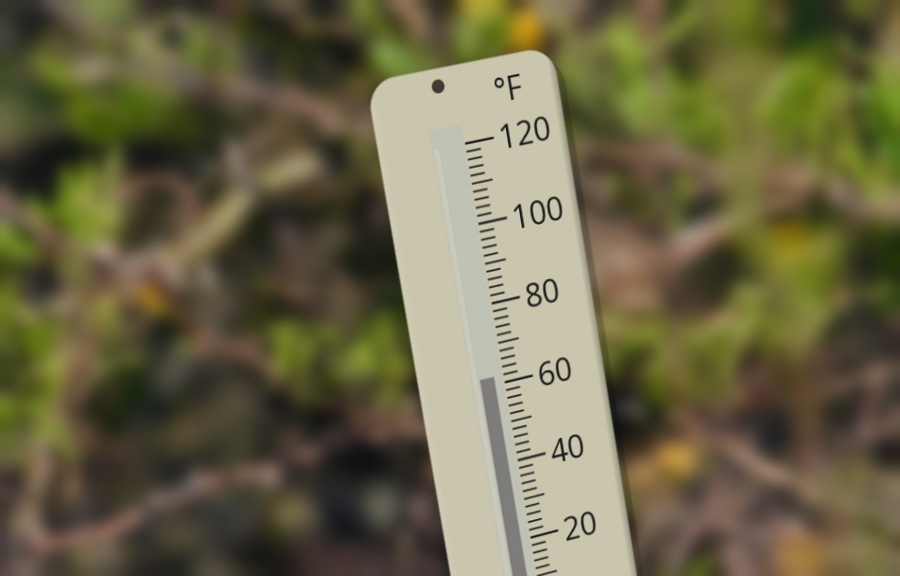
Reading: 62 °F
